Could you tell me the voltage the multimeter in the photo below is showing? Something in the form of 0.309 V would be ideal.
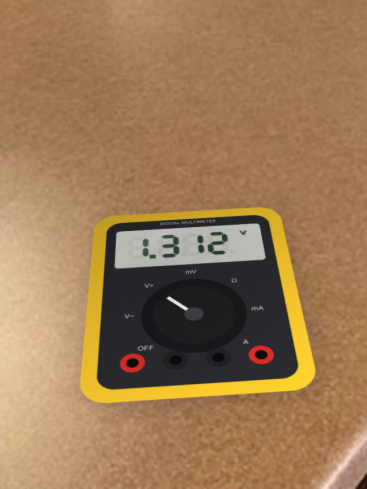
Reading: 1.312 V
